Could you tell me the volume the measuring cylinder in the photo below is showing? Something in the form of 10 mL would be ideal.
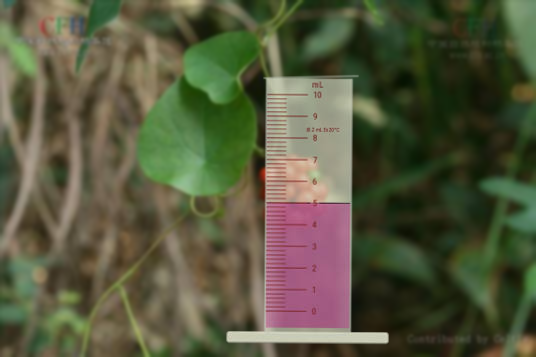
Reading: 5 mL
